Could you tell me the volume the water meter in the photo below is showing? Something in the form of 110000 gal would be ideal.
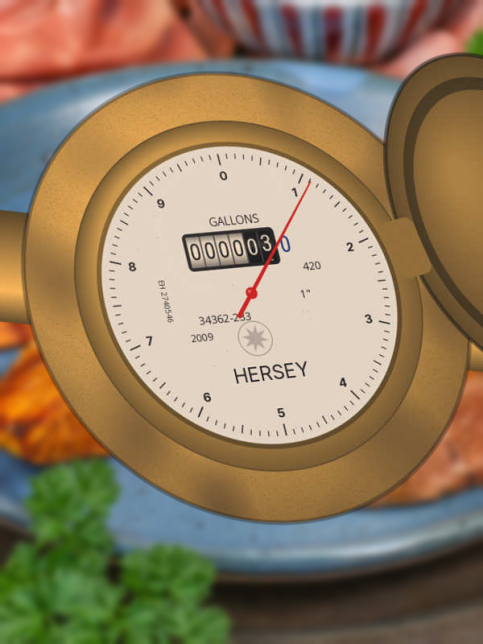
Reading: 31.1 gal
